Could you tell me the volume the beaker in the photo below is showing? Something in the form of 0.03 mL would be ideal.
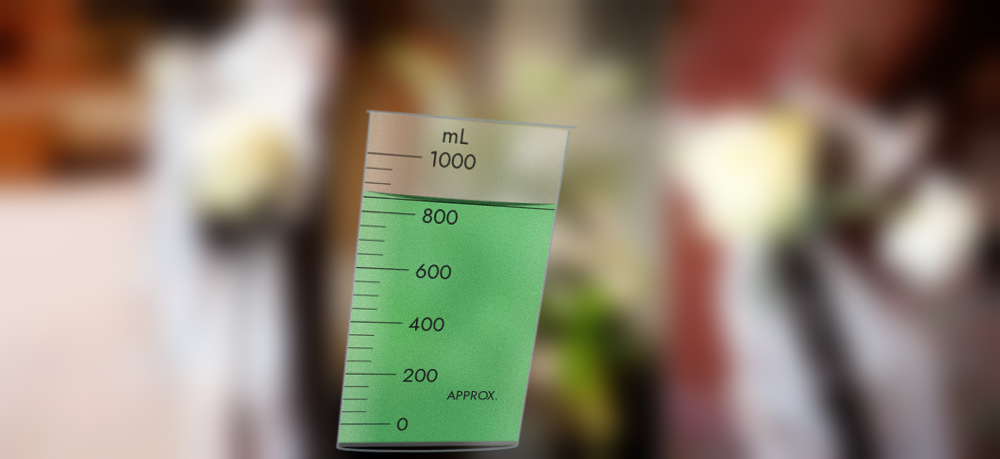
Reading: 850 mL
